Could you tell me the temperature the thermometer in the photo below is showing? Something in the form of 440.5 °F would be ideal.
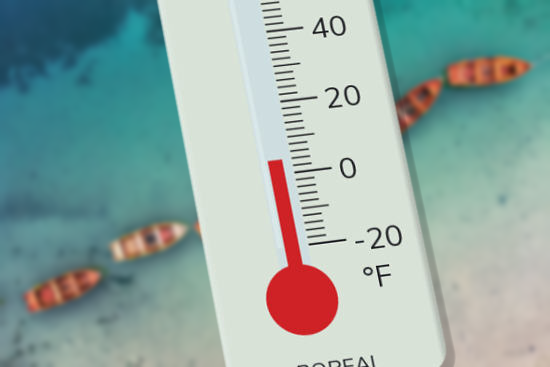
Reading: 4 °F
